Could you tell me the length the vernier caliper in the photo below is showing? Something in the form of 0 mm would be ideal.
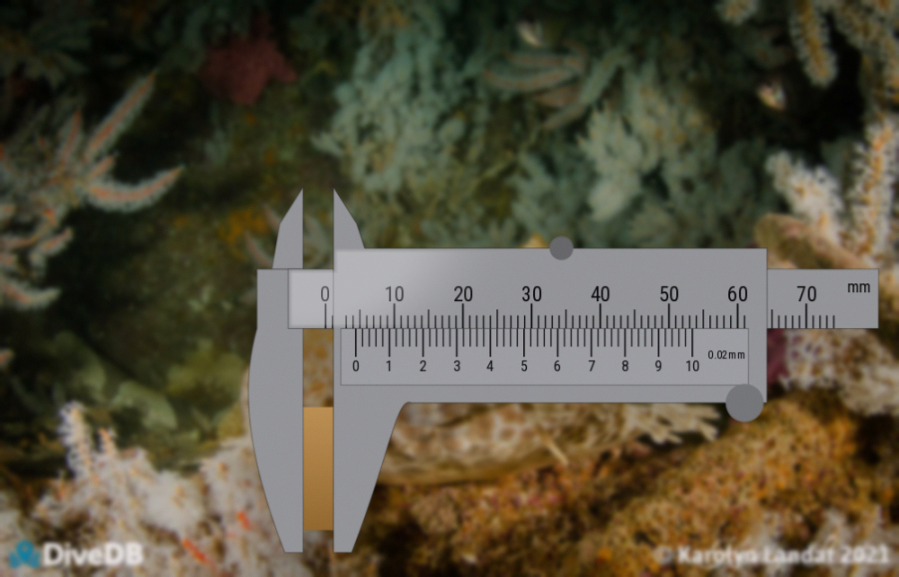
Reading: 4.4 mm
